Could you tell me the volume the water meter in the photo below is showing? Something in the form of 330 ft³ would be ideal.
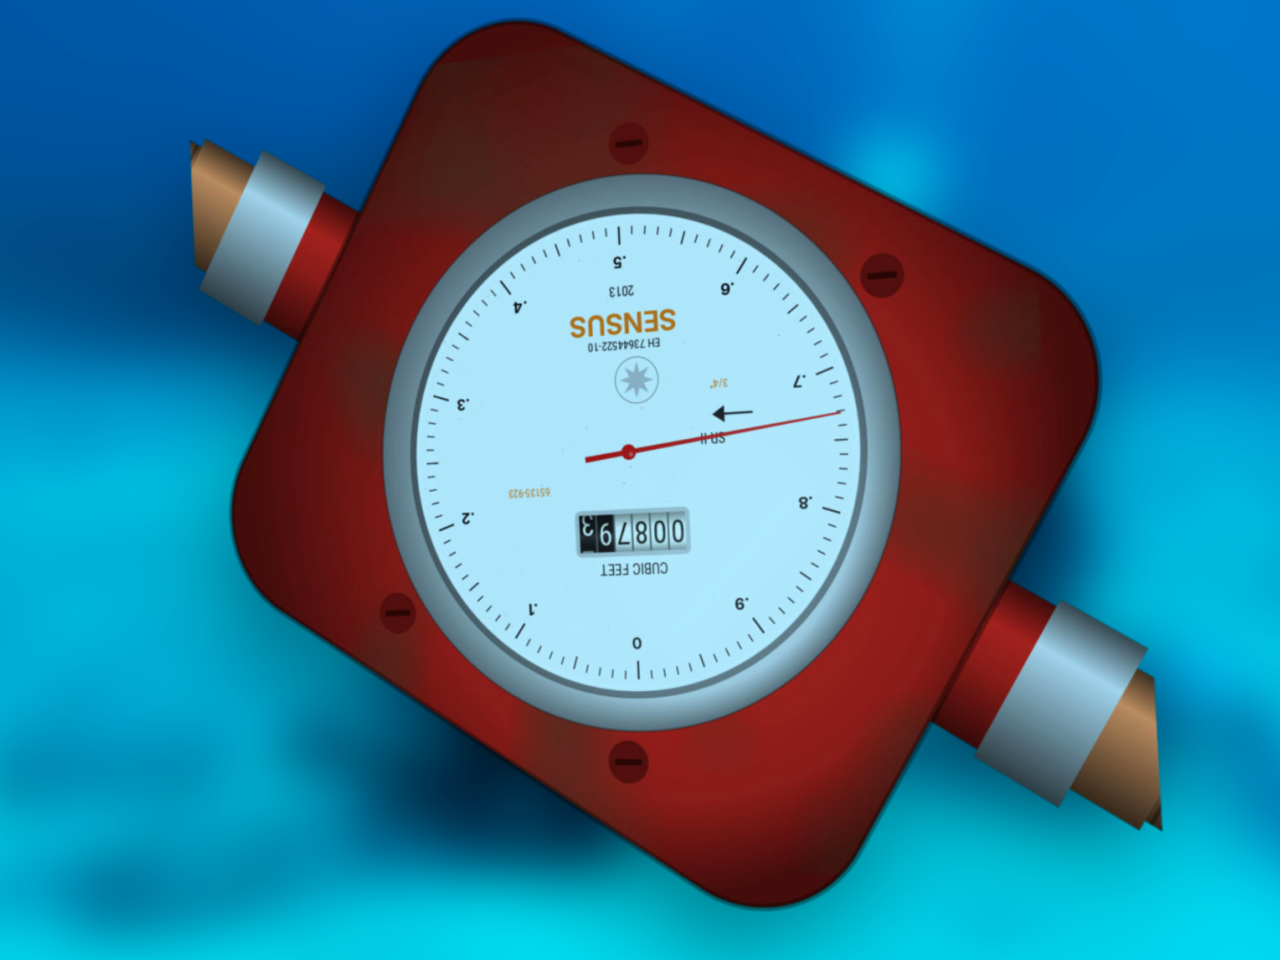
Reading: 8792.73 ft³
